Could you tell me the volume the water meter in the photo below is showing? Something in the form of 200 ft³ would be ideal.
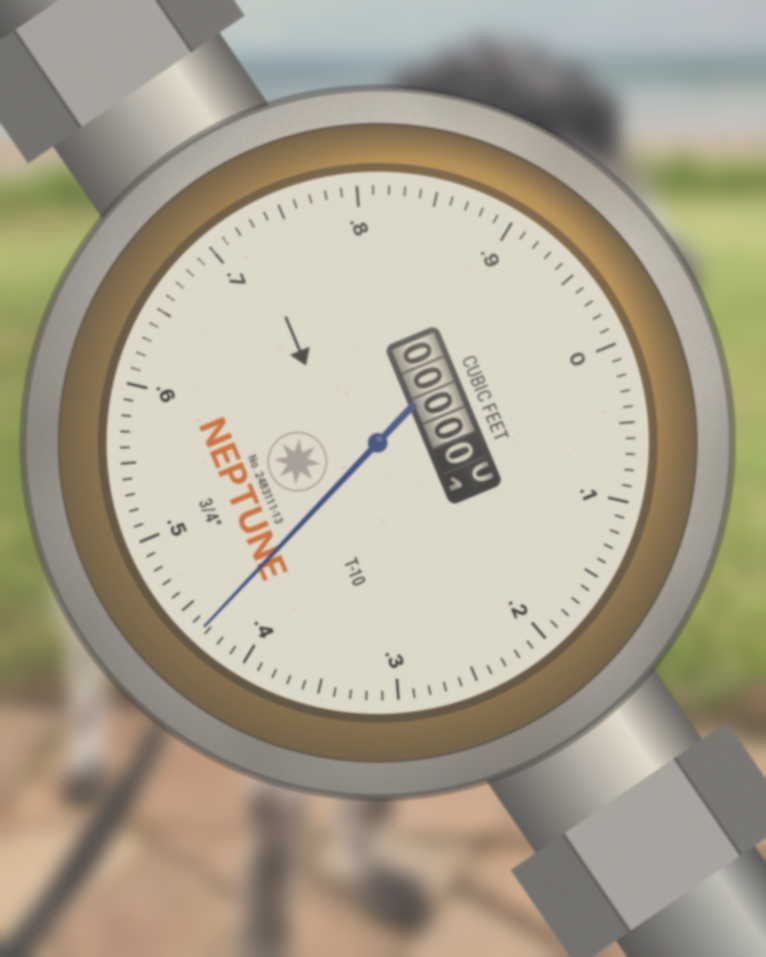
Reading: 0.43 ft³
